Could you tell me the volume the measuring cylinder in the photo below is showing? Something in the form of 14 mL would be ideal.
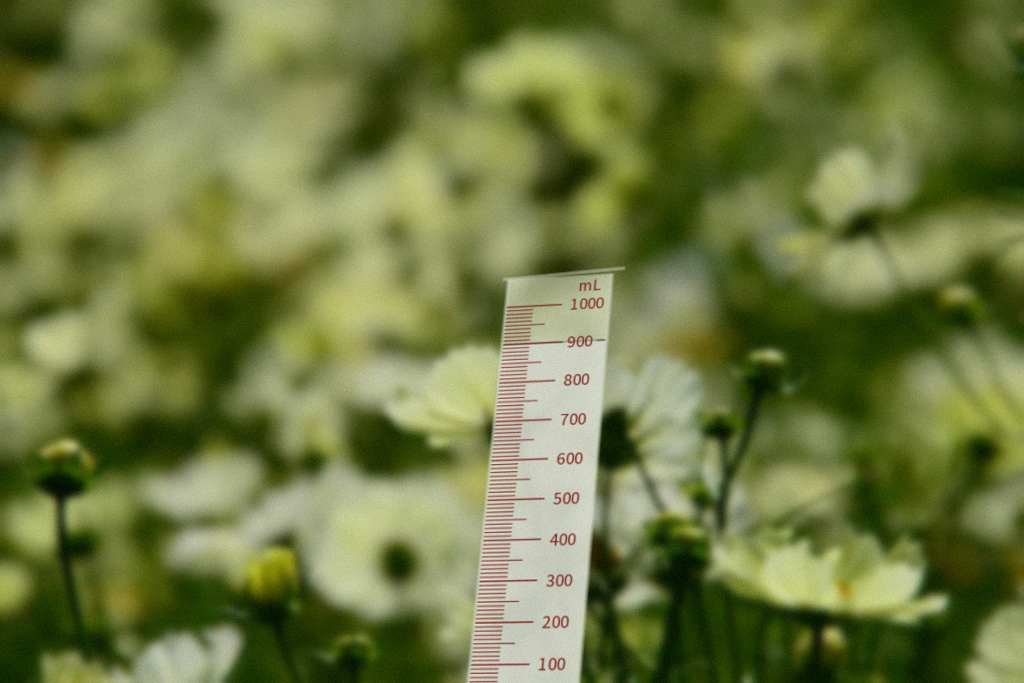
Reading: 900 mL
